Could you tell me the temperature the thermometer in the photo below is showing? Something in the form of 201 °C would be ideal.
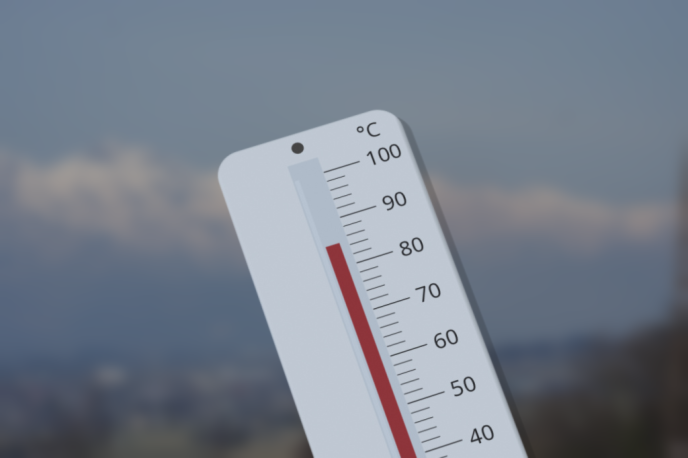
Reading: 85 °C
